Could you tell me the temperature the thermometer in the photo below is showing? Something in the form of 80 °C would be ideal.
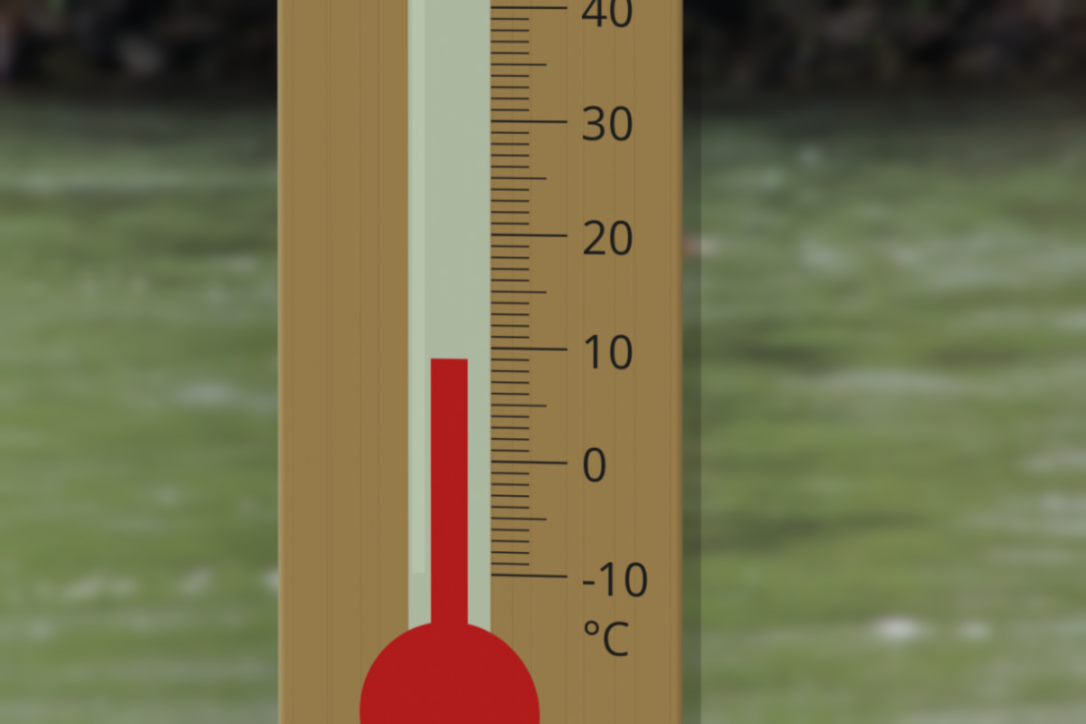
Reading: 9 °C
